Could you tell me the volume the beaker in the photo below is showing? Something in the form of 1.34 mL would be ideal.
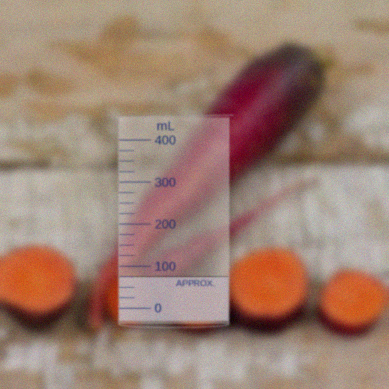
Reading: 75 mL
